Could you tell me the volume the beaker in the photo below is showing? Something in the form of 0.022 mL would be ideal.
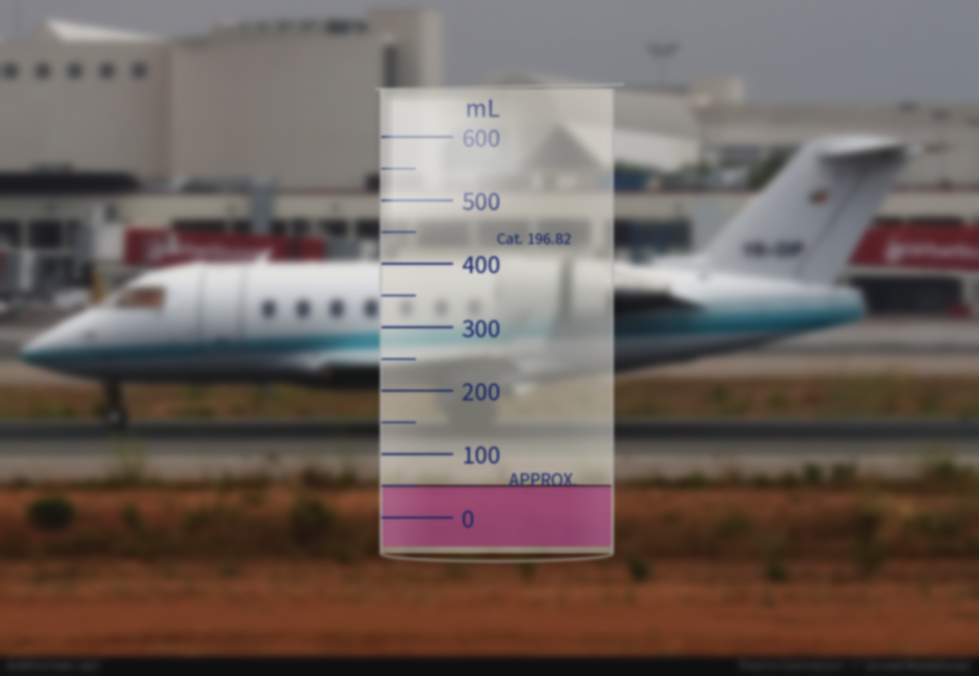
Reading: 50 mL
